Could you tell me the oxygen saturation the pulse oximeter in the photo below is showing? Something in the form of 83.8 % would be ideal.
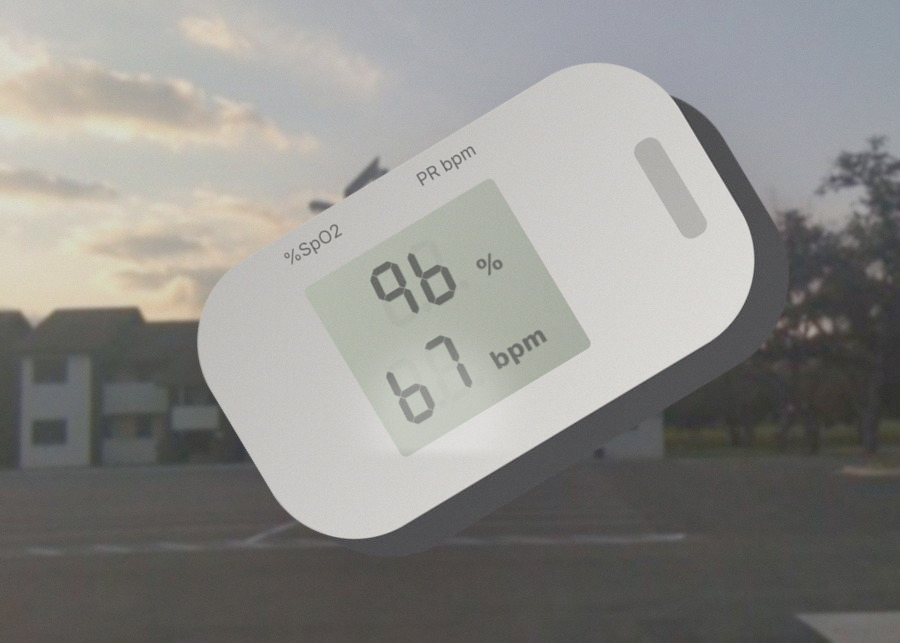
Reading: 96 %
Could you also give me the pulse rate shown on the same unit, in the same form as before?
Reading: 67 bpm
